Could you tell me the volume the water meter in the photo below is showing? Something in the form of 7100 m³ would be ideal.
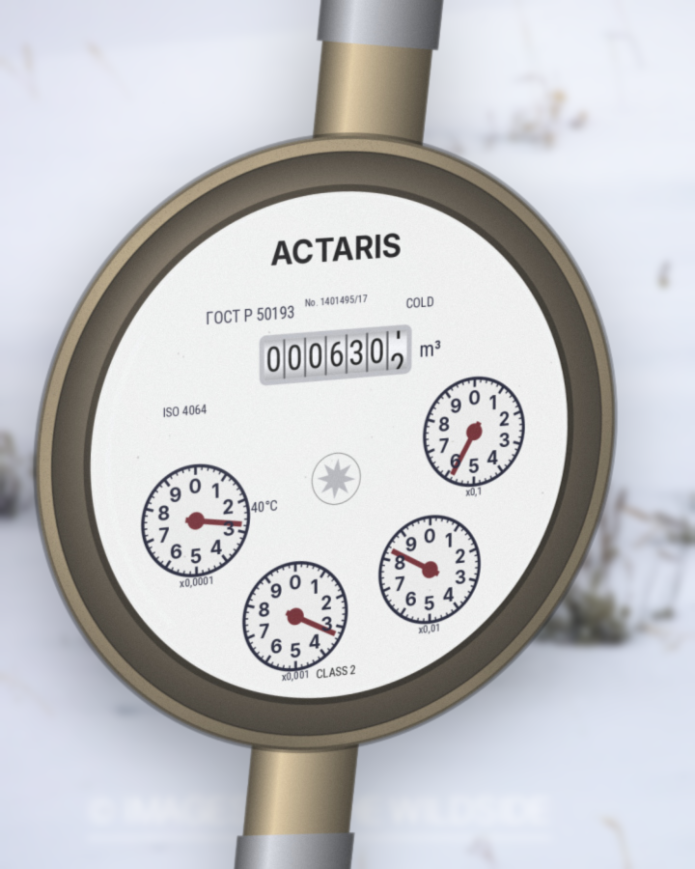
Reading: 6301.5832 m³
